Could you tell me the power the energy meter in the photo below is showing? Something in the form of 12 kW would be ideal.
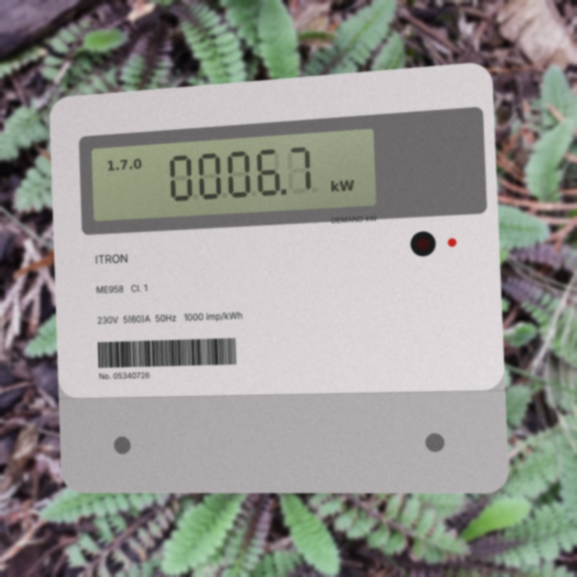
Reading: 6.7 kW
